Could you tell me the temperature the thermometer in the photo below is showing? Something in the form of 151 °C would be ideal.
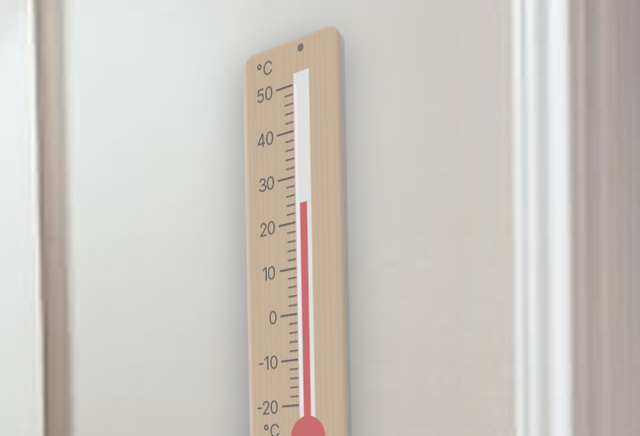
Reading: 24 °C
